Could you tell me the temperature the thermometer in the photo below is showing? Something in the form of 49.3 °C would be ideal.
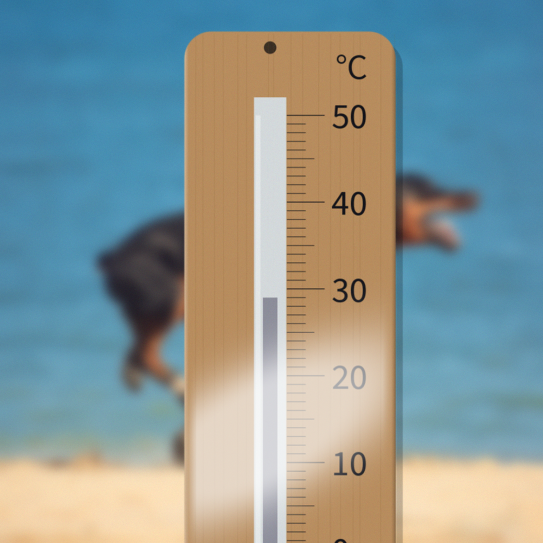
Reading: 29 °C
